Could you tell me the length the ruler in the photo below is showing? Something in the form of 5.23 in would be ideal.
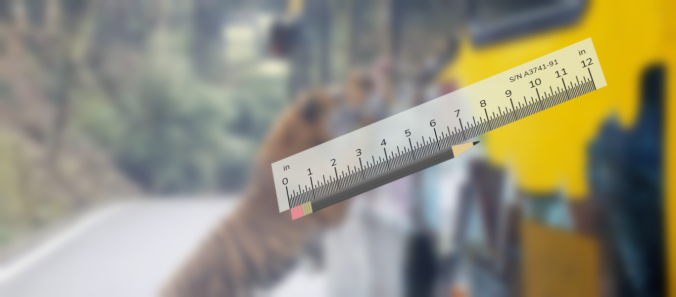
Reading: 7.5 in
